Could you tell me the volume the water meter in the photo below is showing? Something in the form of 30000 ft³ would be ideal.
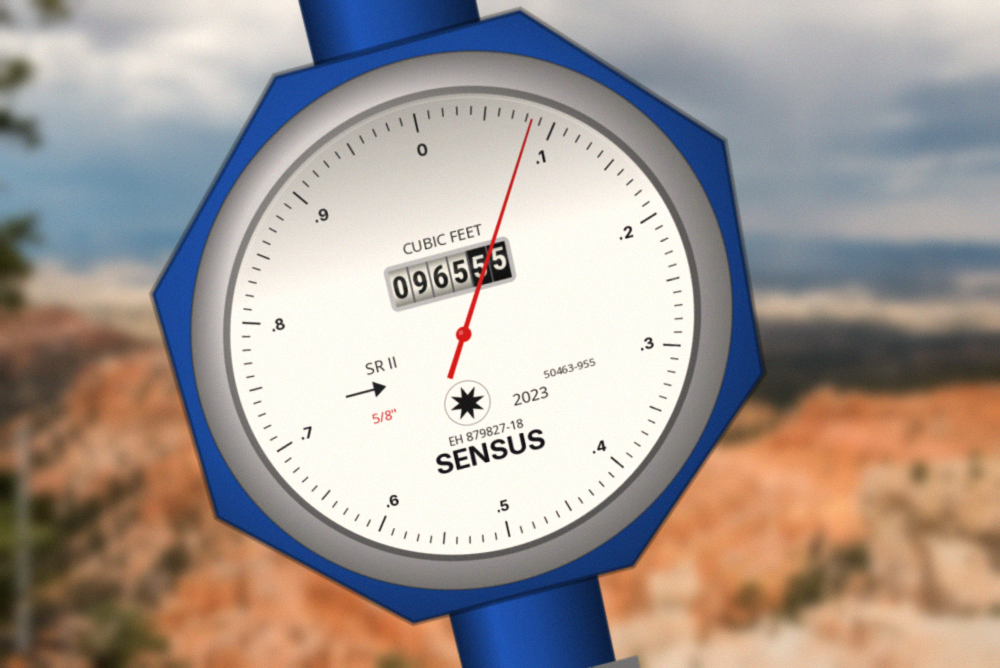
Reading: 96555.08 ft³
